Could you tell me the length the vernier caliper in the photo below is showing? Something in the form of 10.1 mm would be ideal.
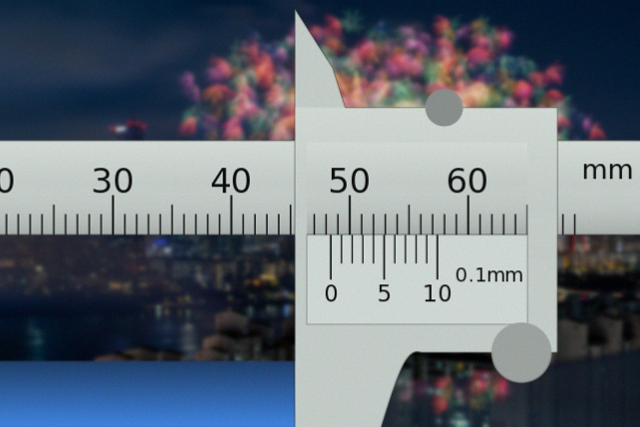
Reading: 48.4 mm
